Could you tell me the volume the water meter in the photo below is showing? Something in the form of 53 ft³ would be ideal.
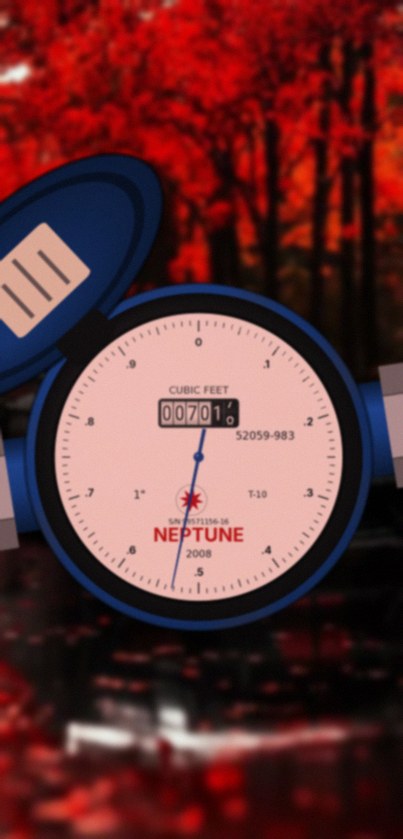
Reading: 7017.53 ft³
